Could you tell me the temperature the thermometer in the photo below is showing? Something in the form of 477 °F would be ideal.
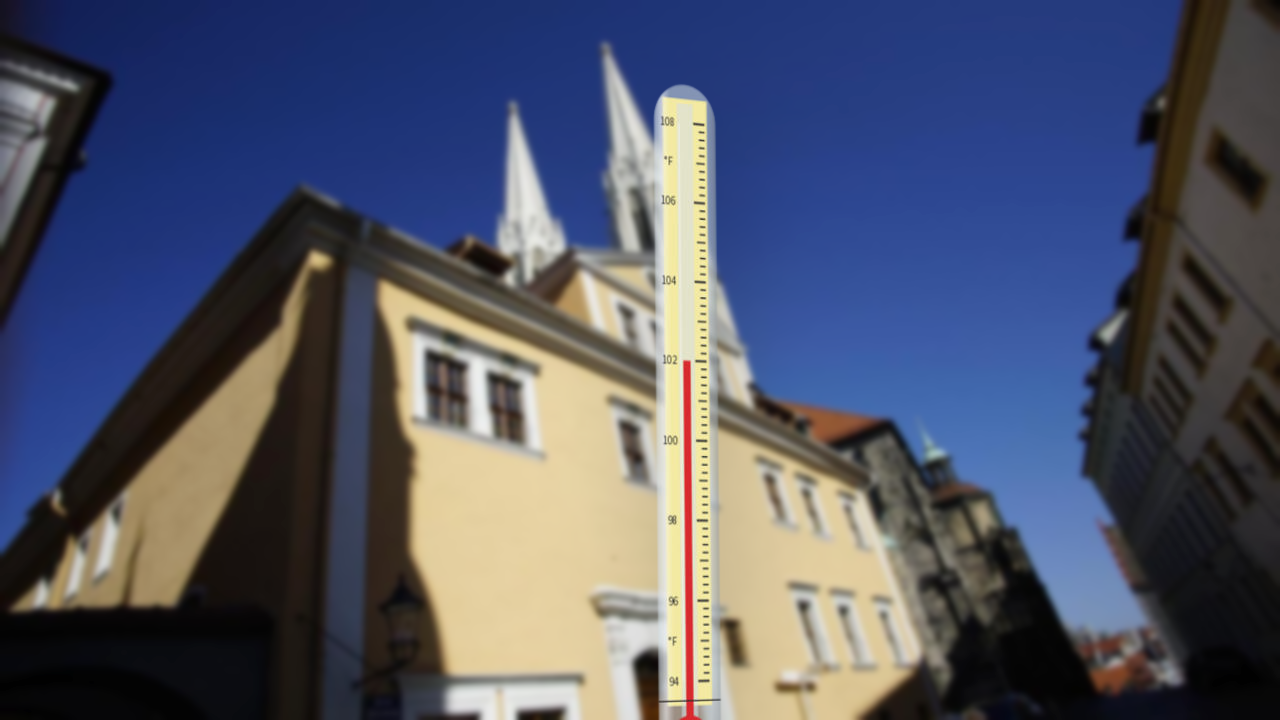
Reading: 102 °F
